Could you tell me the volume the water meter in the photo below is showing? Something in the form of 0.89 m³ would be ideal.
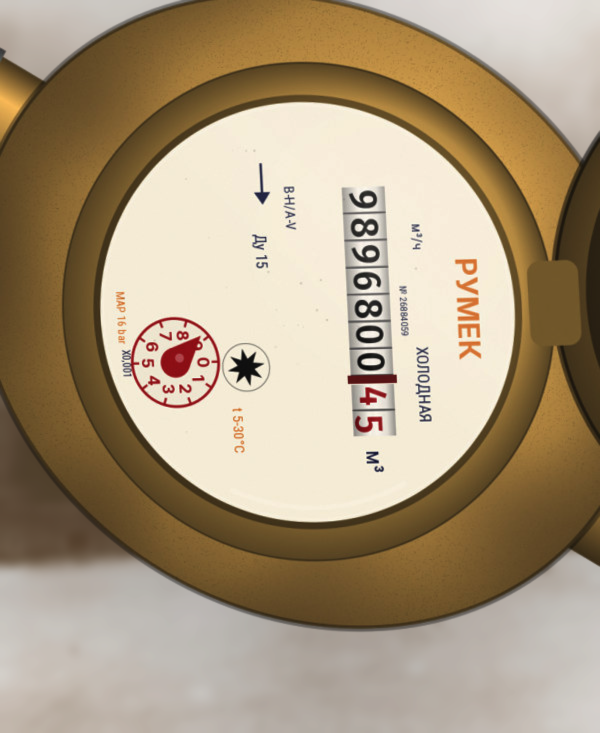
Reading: 9896800.448 m³
